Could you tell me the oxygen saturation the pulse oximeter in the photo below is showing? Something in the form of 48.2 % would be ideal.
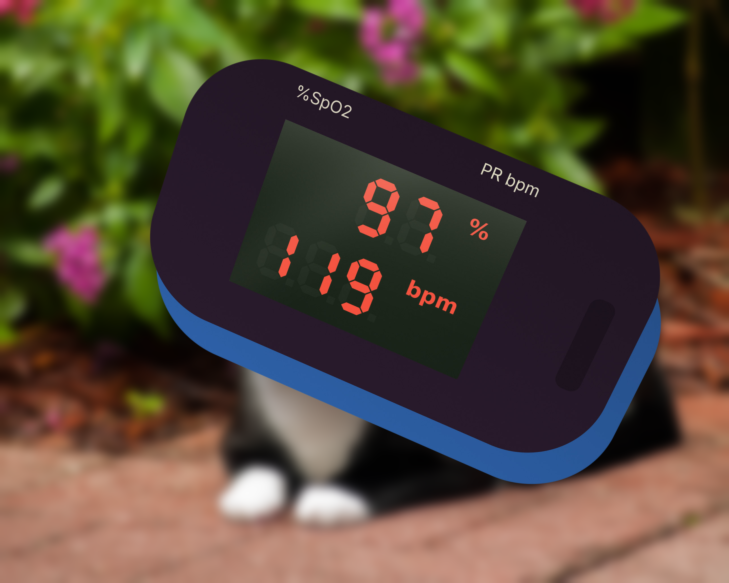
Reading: 97 %
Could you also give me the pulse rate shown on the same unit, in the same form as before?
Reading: 119 bpm
